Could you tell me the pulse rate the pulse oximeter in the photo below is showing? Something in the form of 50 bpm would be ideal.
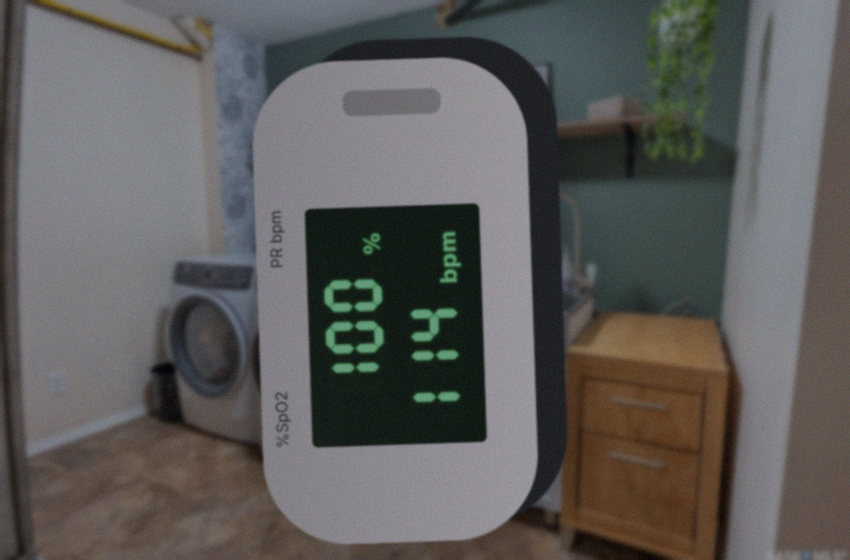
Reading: 114 bpm
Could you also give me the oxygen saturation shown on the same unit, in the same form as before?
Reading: 100 %
